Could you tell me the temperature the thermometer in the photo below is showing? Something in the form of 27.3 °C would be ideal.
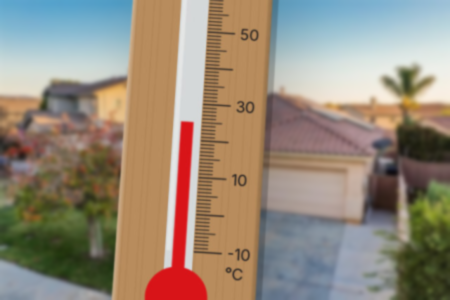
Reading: 25 °C
